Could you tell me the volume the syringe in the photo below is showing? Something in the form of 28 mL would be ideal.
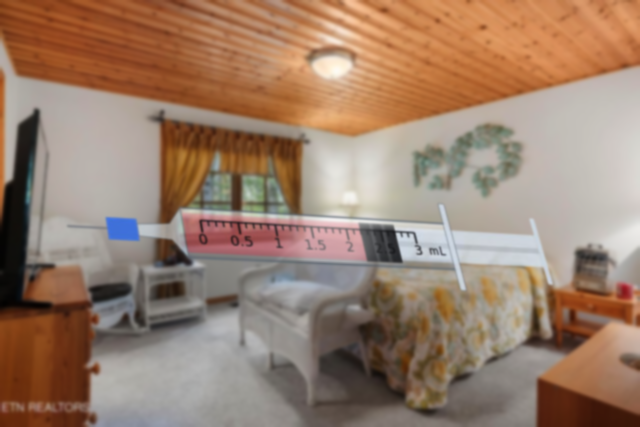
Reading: 2.2 mL
